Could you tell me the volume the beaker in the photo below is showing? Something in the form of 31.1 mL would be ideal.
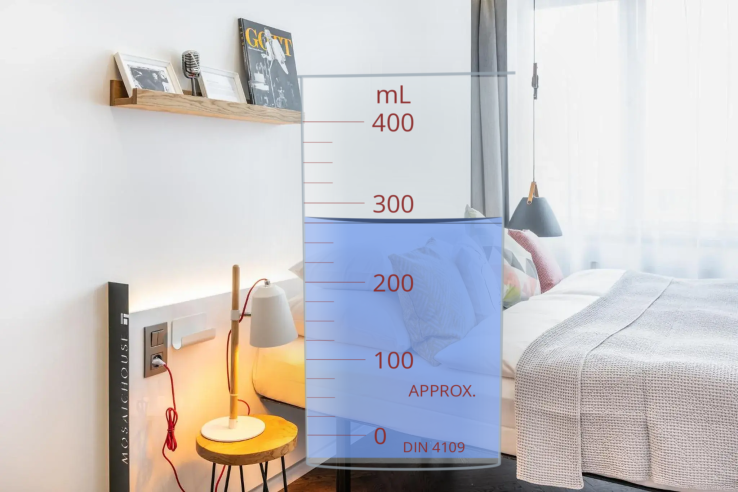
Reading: 275 mL
